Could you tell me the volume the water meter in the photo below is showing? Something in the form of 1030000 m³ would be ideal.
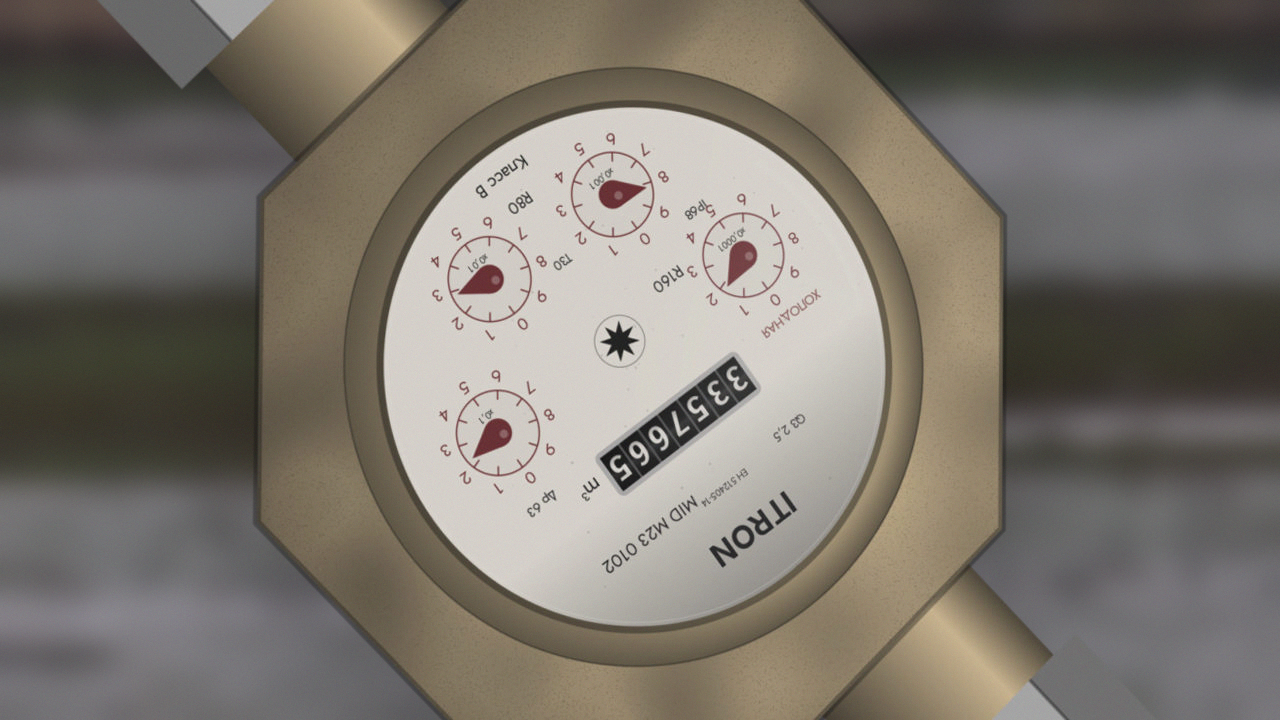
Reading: 3357665.2281 m³
